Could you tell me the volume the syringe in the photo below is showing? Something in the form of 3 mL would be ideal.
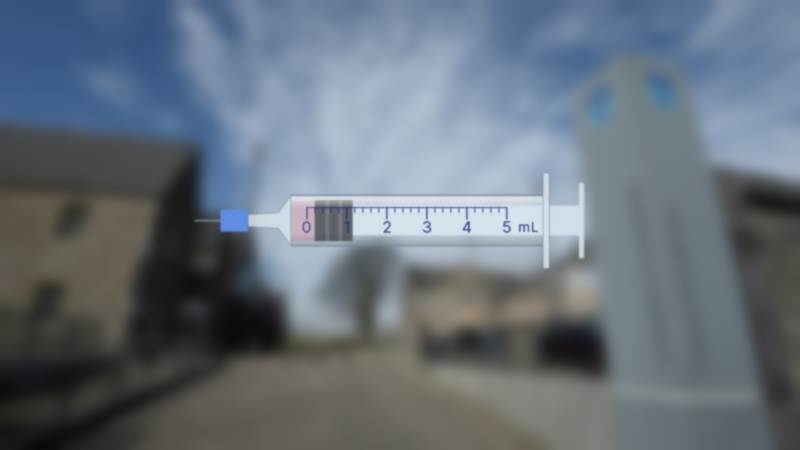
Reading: 0.2 mL
